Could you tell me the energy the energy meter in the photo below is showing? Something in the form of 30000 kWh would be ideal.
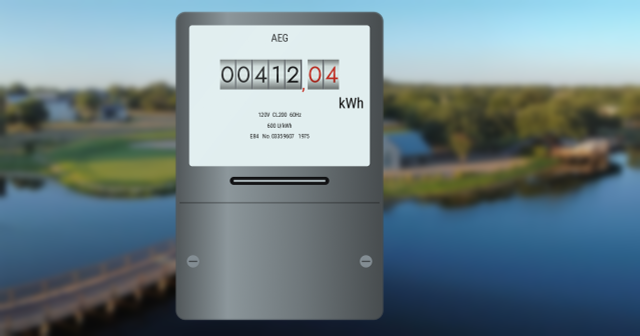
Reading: 412.04 kWh
